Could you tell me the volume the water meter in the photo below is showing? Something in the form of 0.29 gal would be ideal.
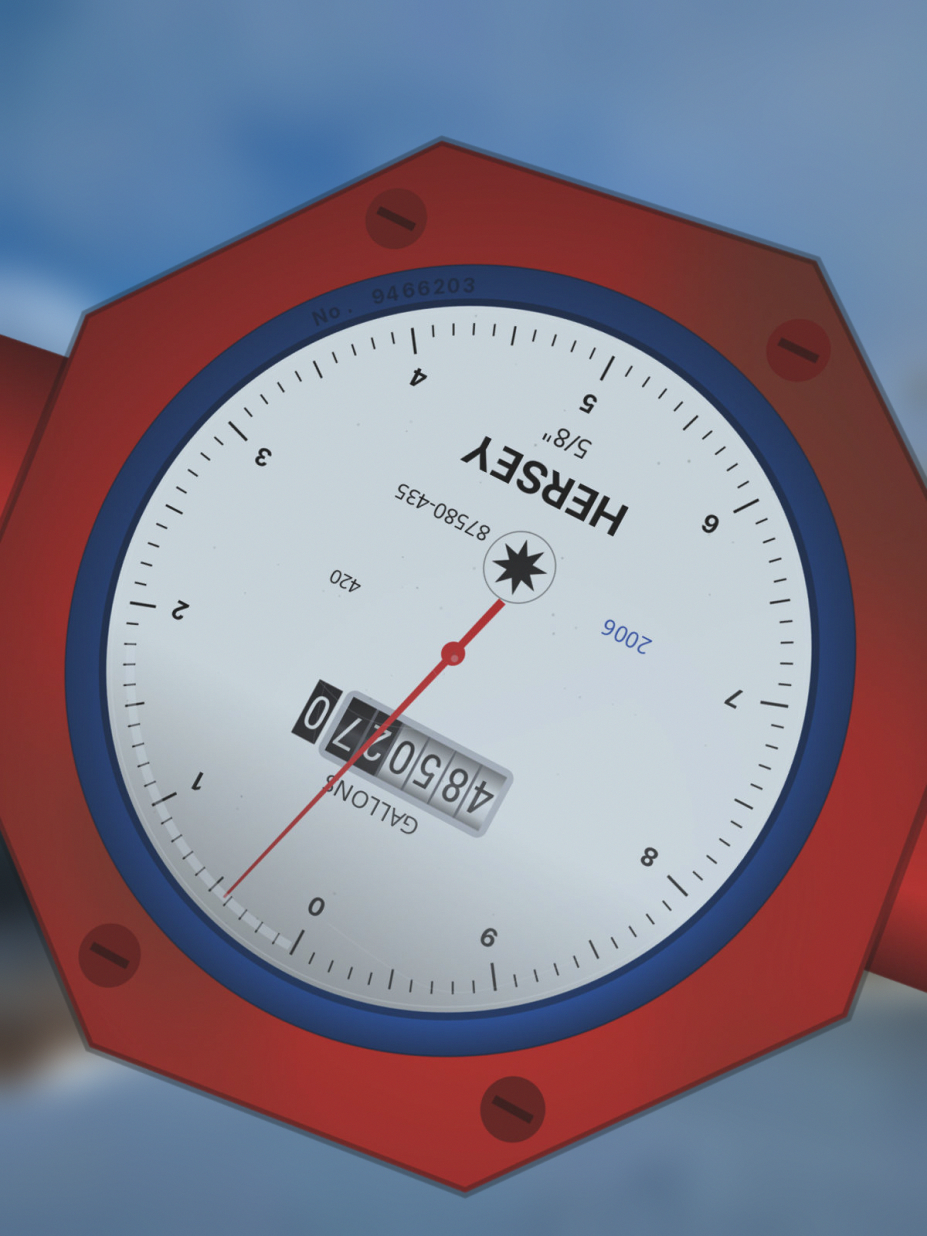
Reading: 4850270.4 gal
